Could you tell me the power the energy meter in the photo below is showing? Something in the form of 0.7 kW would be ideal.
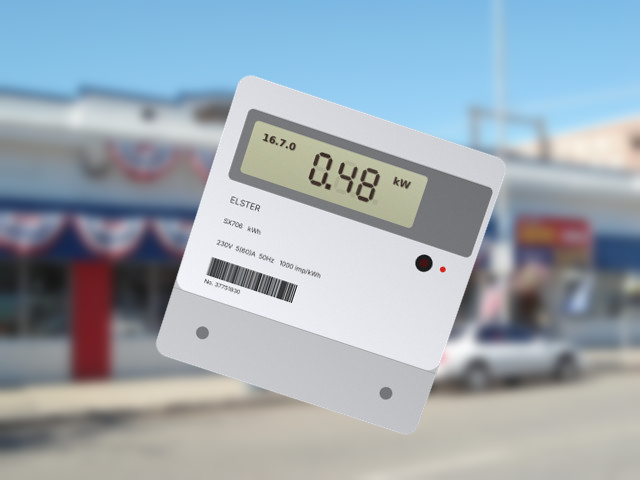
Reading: 0.48 kW
